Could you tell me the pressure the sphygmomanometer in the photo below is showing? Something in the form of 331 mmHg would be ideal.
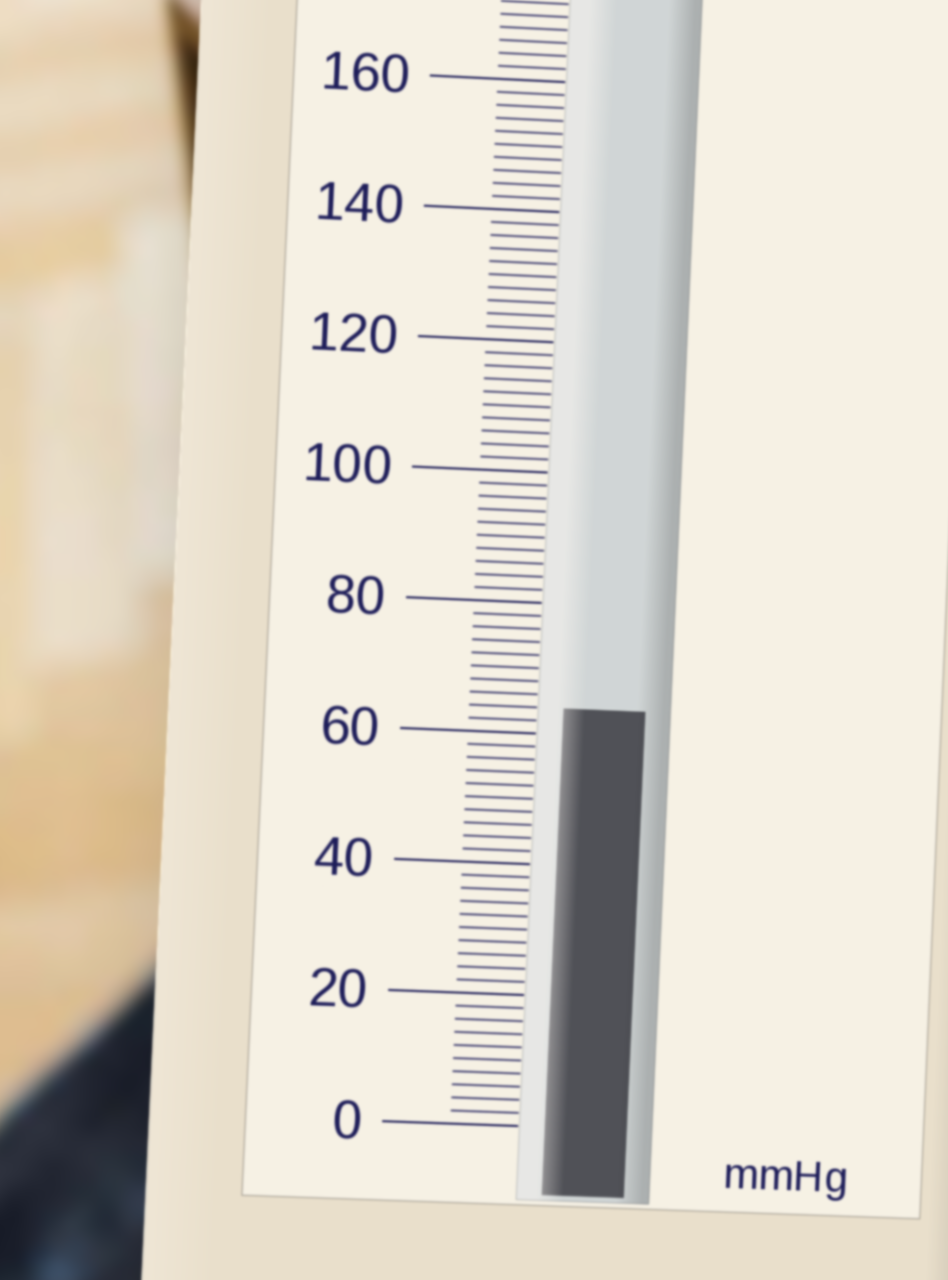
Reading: 64 mmHg
